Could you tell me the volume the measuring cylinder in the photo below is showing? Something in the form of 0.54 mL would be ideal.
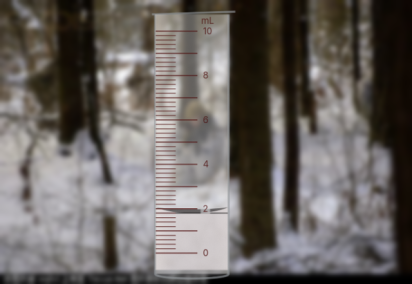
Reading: 1.8 mL
